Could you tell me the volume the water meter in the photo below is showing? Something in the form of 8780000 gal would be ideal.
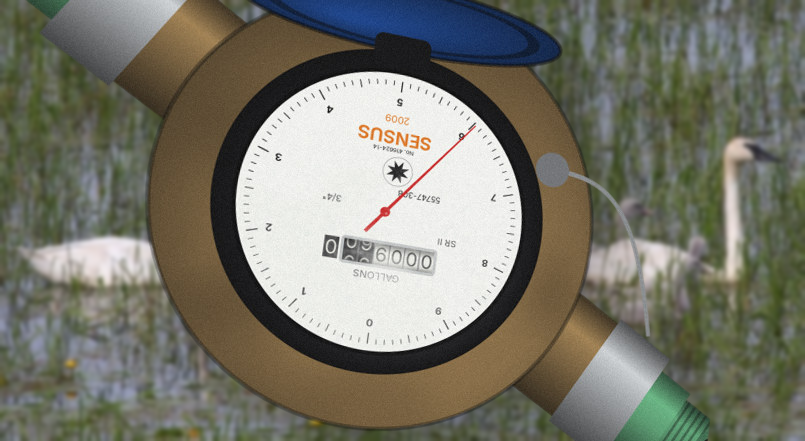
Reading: 9596.0 gal
